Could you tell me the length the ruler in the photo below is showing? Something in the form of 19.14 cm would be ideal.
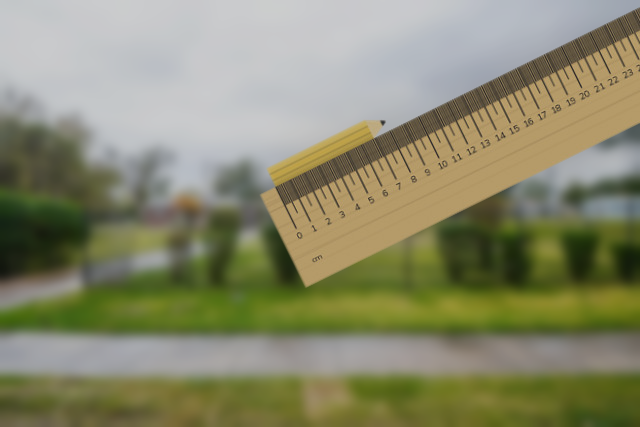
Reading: 8 cm
